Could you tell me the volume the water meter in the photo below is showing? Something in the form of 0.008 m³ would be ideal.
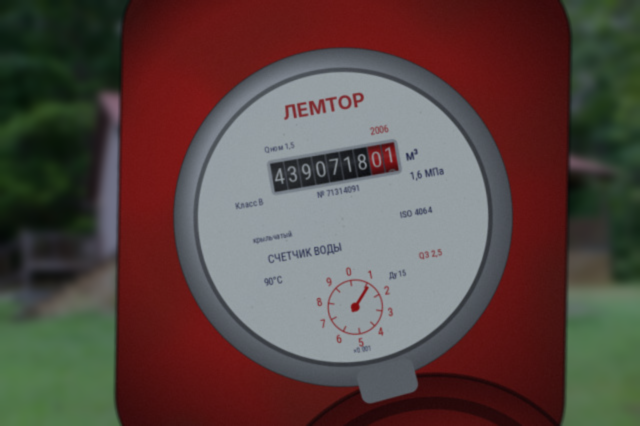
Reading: 4390718.011 m³
